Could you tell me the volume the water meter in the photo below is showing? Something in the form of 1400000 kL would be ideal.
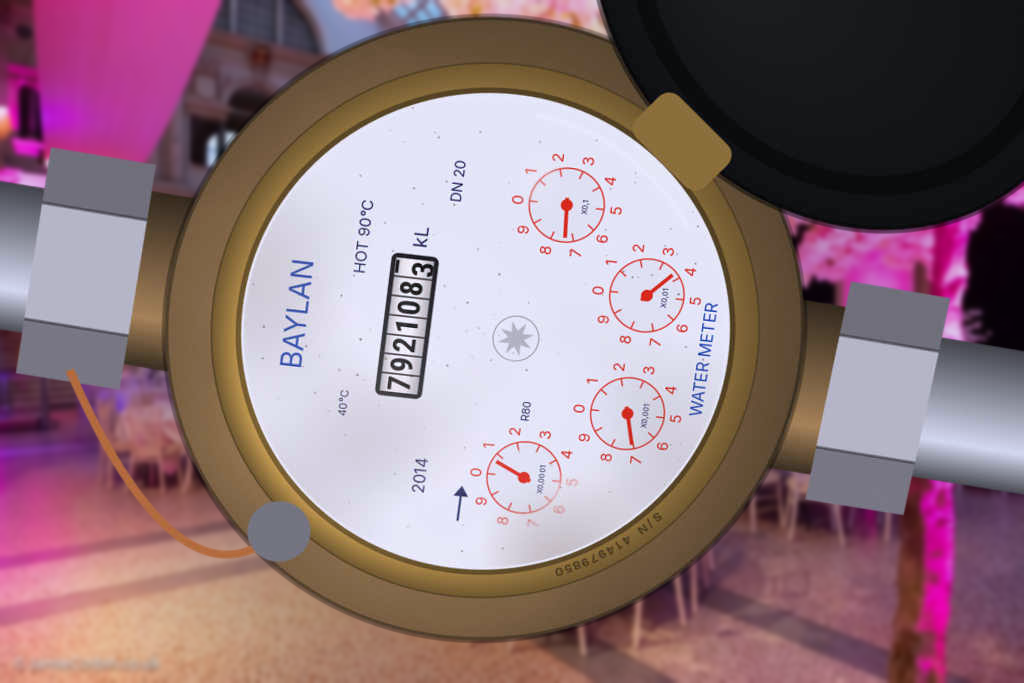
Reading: 7921082.7370 kL
